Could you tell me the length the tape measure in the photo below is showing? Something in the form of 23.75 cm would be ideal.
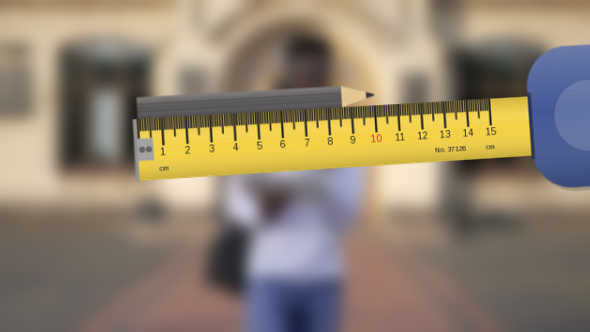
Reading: 10 cm
